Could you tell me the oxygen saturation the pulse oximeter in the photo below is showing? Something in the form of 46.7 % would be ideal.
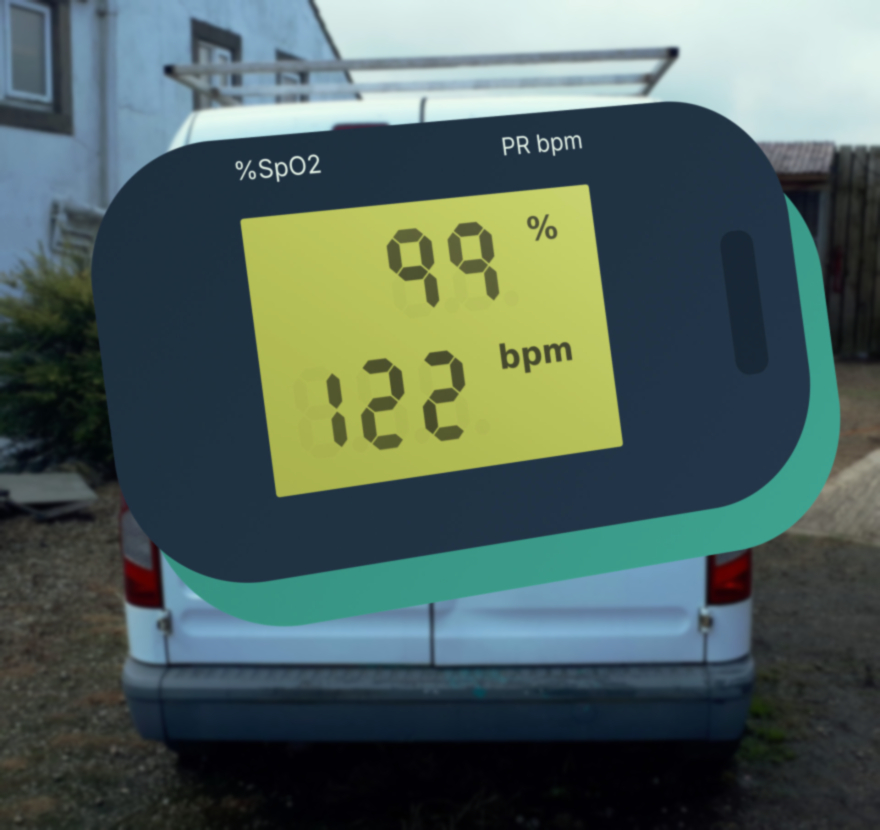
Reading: 99 %
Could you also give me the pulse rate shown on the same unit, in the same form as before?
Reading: 122 bpm
